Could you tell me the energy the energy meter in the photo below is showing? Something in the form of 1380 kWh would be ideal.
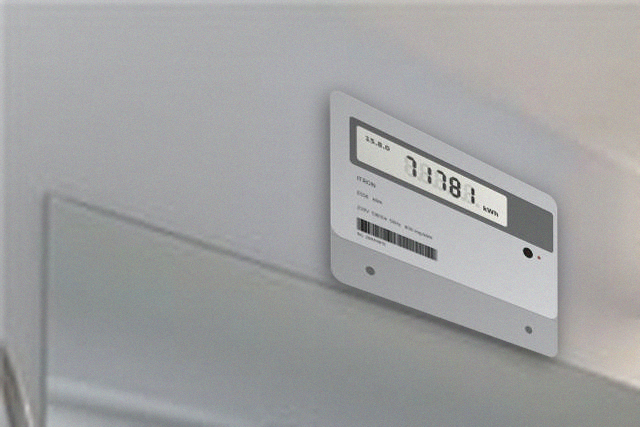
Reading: 71781 kWh
